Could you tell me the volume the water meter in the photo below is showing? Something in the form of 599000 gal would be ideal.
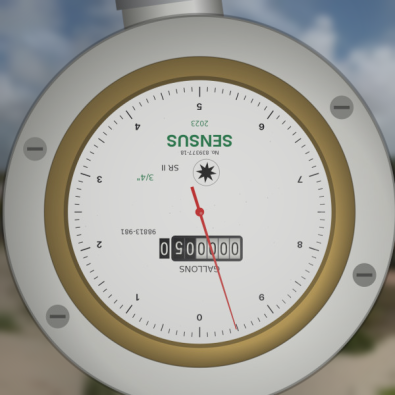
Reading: 49.5 gal
